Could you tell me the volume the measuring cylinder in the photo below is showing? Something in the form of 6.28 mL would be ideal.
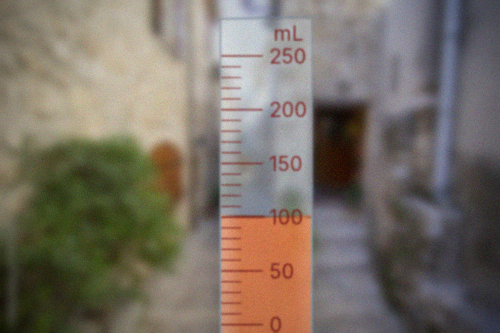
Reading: 100 mL
